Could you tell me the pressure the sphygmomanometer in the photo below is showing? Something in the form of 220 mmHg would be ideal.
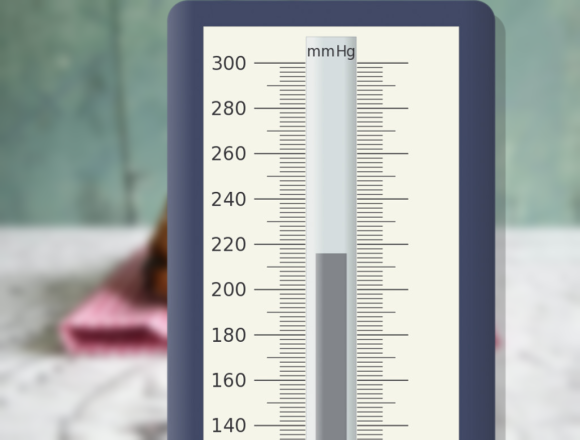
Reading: 216 mmHg
